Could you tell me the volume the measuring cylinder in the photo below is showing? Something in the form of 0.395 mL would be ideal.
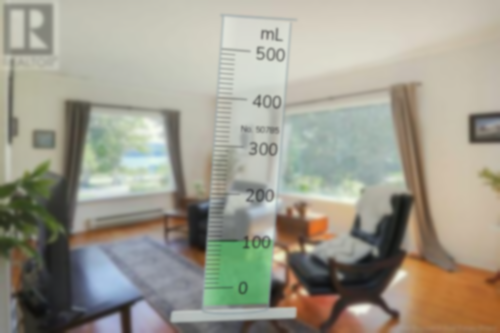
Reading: 100 mL
